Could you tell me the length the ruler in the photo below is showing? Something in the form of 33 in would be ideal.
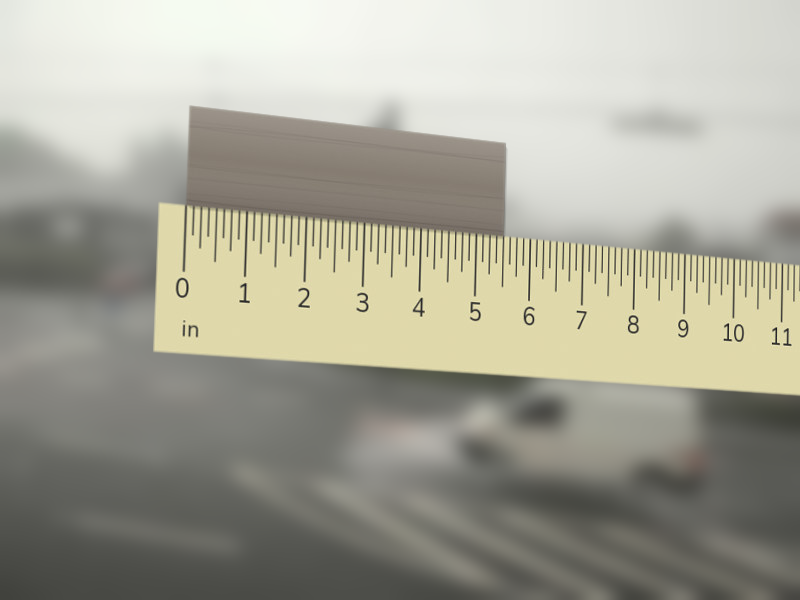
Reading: 5.5 in
